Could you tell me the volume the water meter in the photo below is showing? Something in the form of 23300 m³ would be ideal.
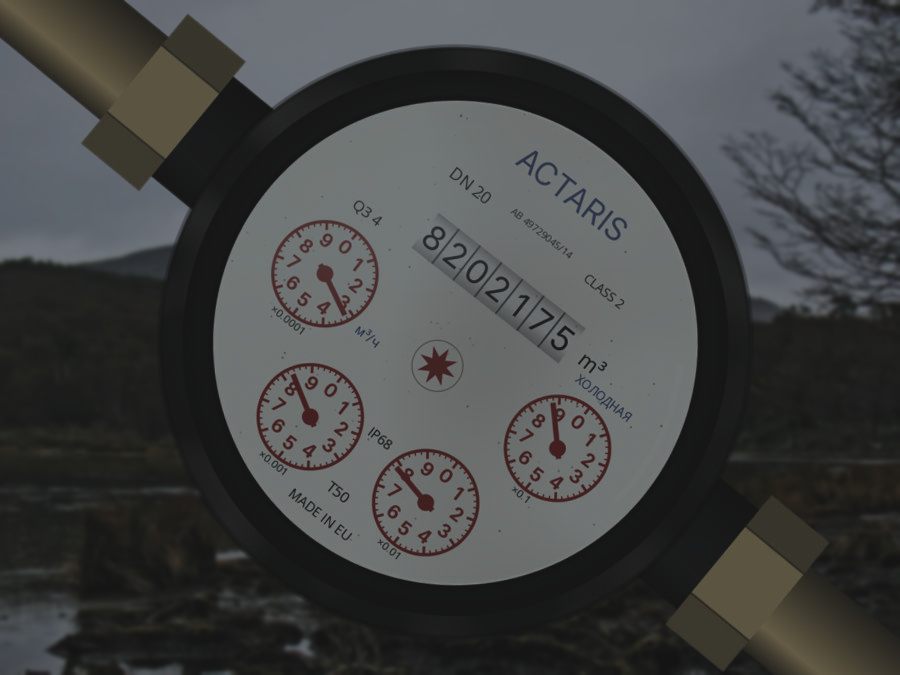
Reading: 8202175.8783 m³
